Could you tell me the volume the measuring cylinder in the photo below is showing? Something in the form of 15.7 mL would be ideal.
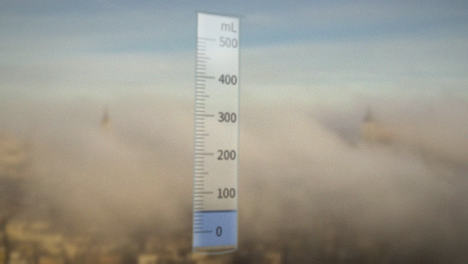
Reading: 50 mL
